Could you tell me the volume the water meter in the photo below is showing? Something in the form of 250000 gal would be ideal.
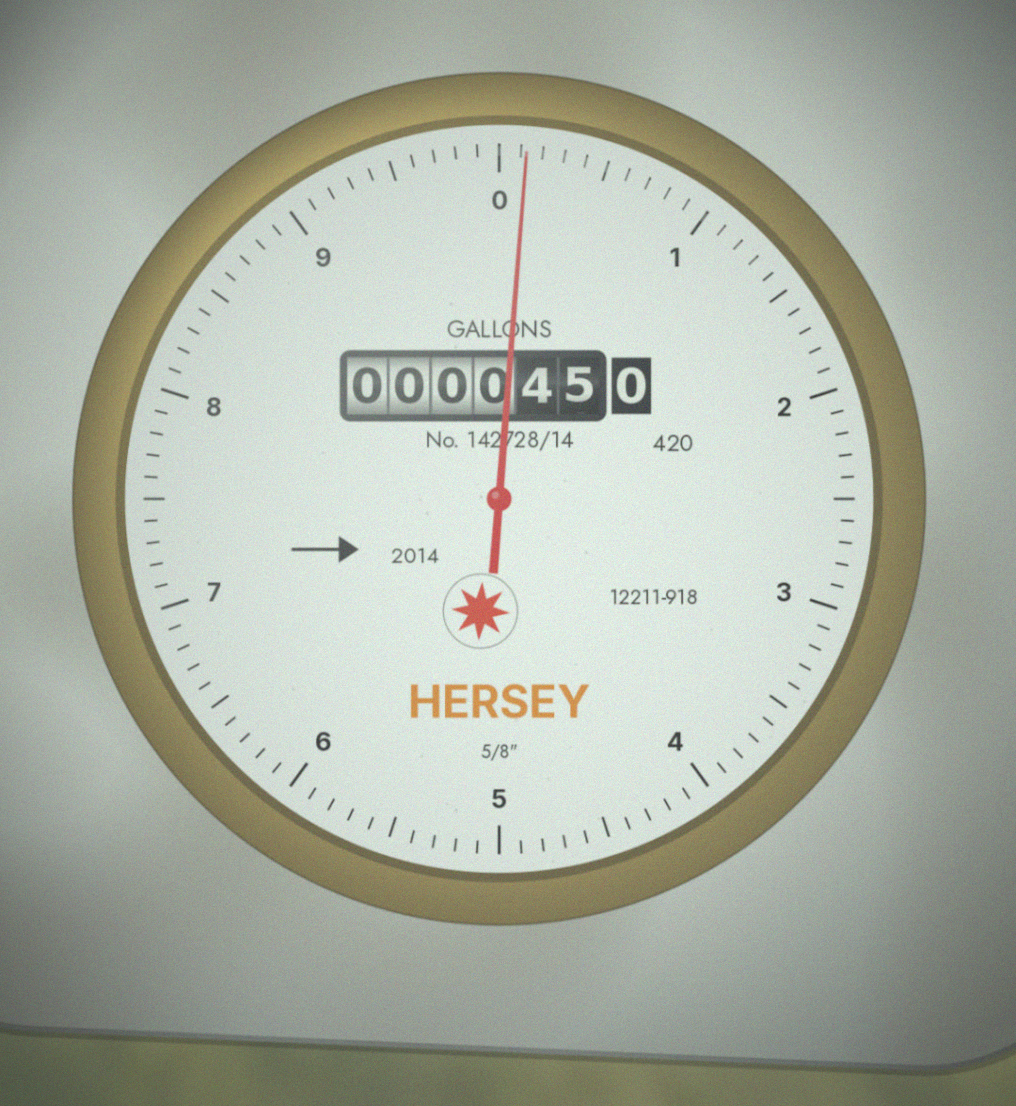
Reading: 450.1 gal
